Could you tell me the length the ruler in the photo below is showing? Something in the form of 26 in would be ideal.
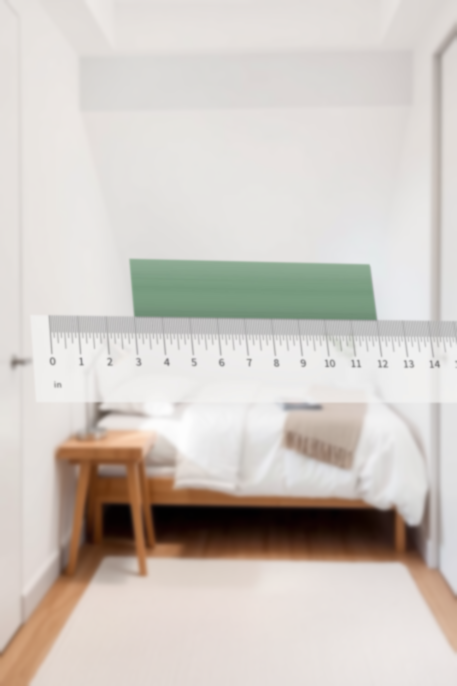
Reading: 9 in
